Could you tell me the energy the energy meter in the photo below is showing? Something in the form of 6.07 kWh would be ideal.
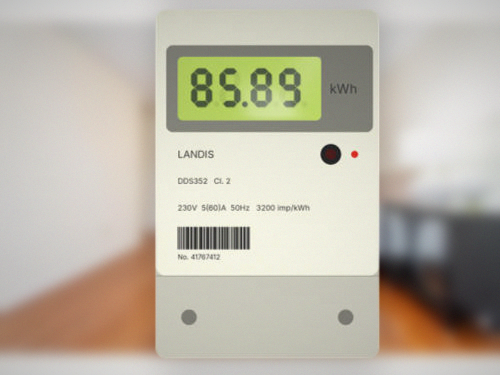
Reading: 85.89 kWh
